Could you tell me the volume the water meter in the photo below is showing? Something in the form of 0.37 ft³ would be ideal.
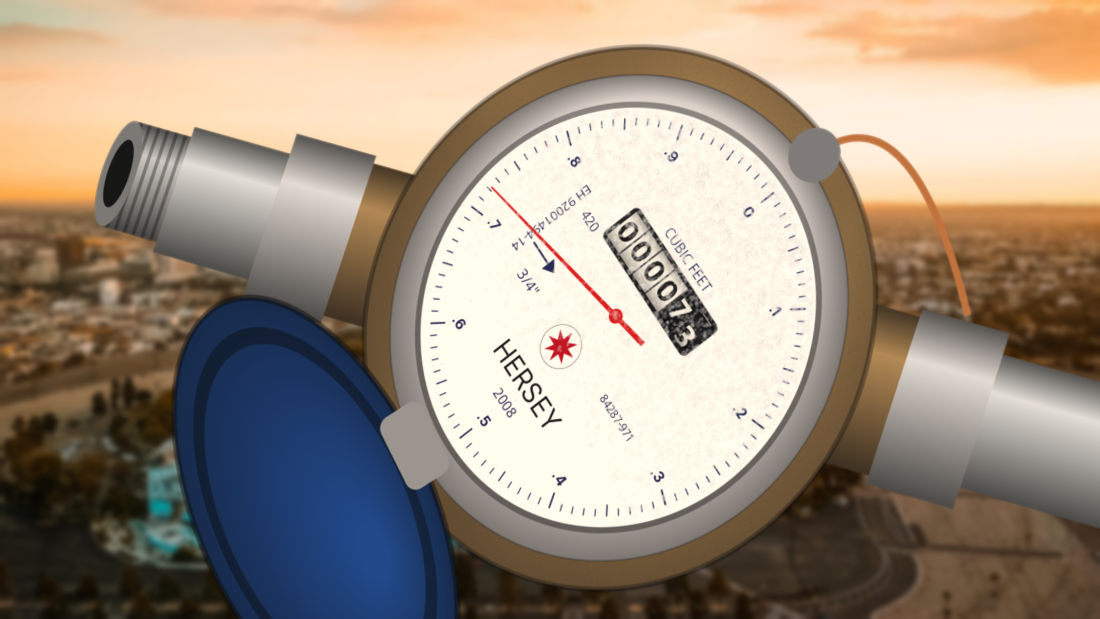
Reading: 72.72 ft³
